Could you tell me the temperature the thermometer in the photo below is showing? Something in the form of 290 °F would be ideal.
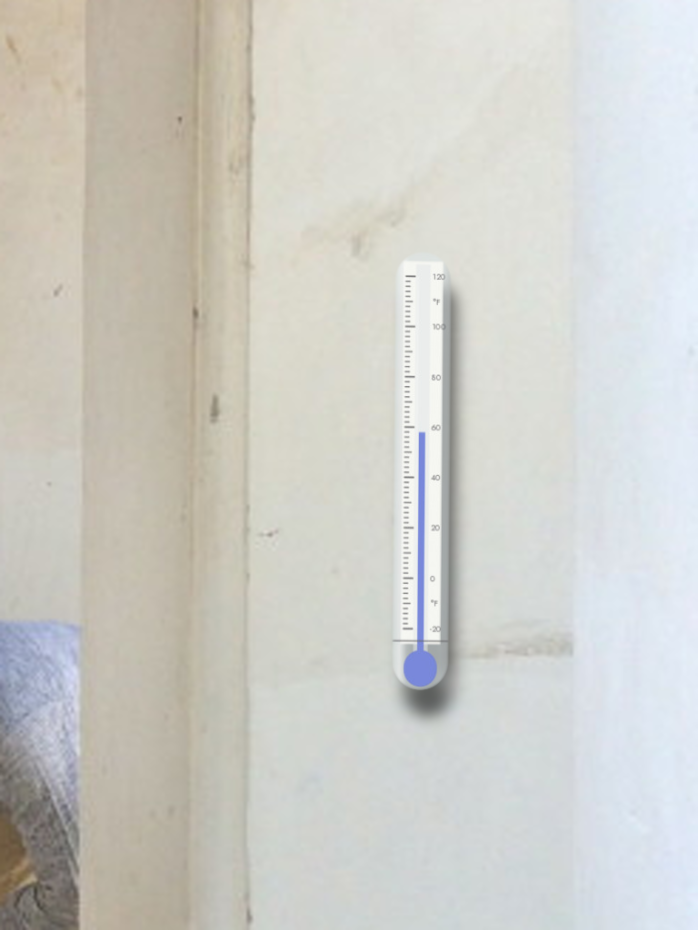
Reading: 58 °F
